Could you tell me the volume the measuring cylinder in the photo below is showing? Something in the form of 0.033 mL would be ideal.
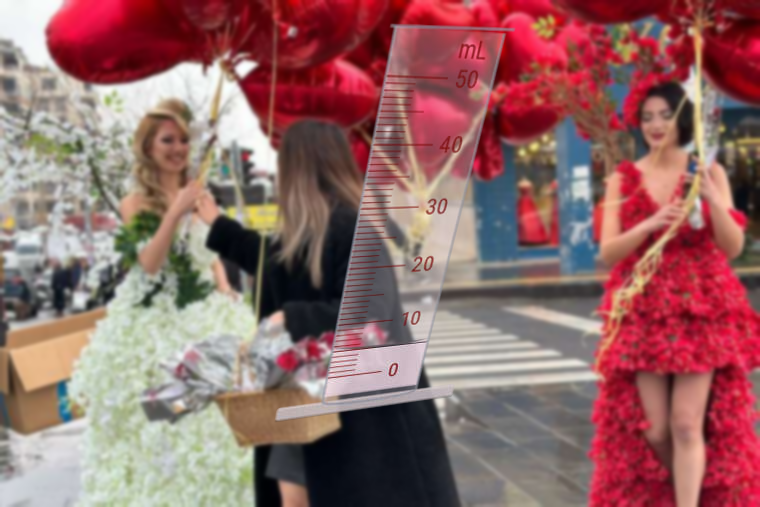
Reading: 5 mL
